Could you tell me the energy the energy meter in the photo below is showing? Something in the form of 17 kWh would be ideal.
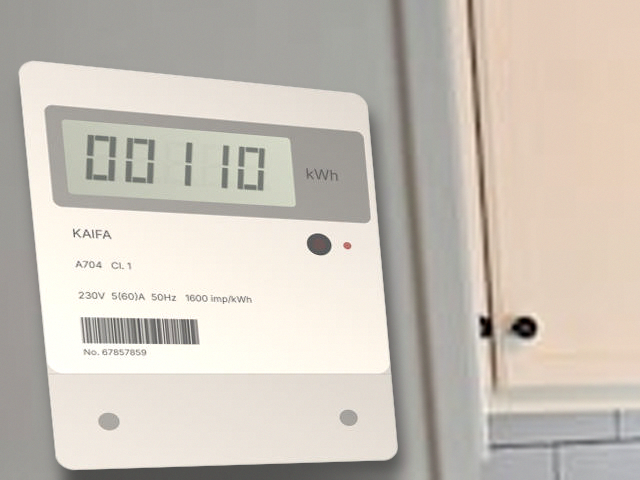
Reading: 110 kWh
